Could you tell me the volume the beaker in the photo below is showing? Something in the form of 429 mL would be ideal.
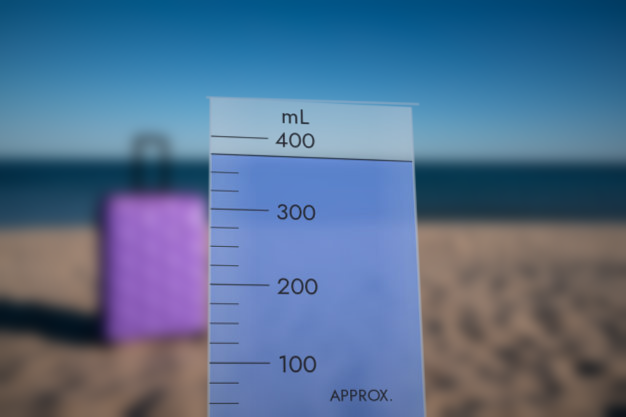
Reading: 375 mL
